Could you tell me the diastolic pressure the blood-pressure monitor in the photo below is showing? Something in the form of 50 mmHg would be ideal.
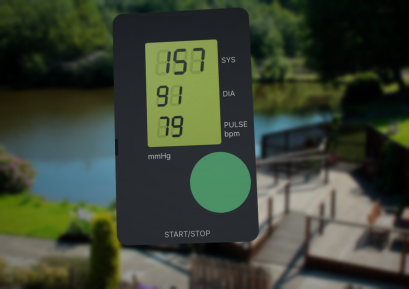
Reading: 91 mmHg
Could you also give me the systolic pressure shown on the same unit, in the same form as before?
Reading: 157 mmHg
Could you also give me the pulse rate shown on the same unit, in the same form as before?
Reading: 79 bpm
